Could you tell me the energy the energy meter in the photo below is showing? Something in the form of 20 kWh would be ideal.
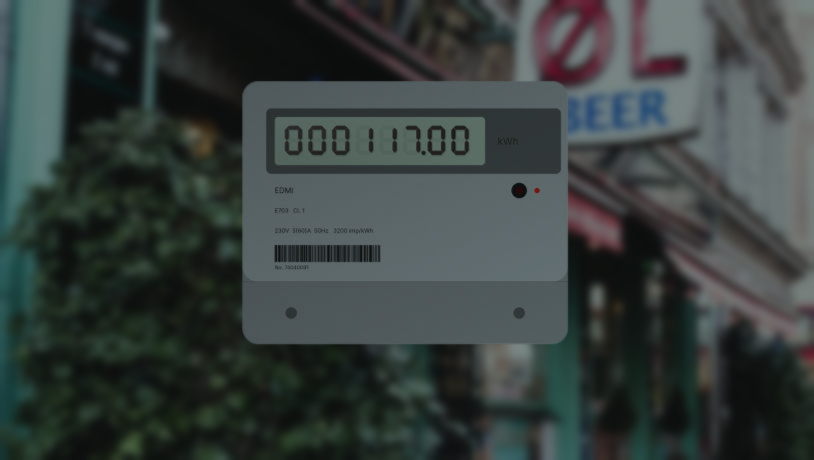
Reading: 117.00 kWh
